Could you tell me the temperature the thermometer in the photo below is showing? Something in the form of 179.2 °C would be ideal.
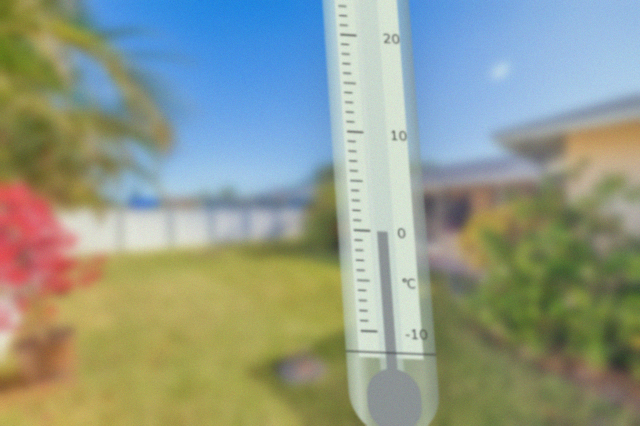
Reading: 0 °C
